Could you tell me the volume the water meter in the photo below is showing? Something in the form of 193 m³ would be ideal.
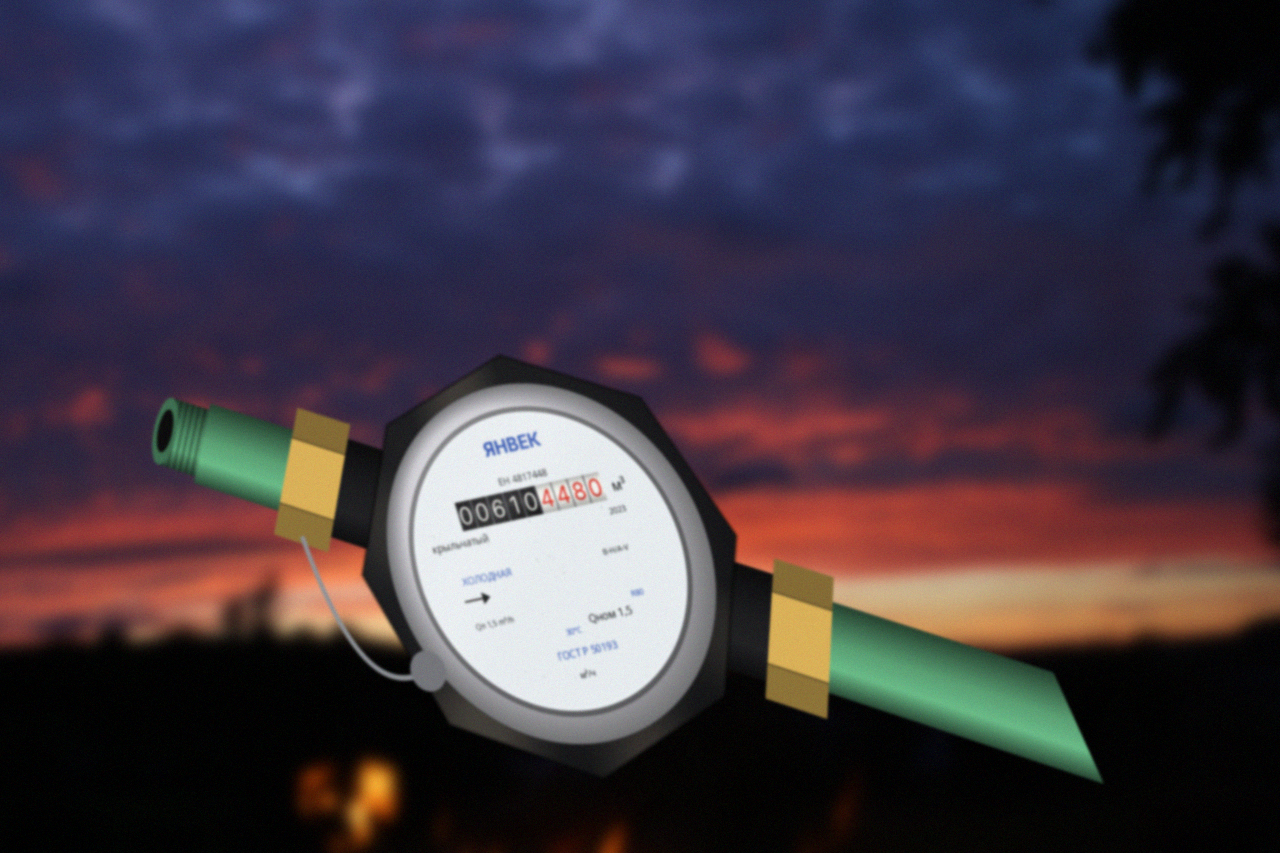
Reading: 610.4480 m³
